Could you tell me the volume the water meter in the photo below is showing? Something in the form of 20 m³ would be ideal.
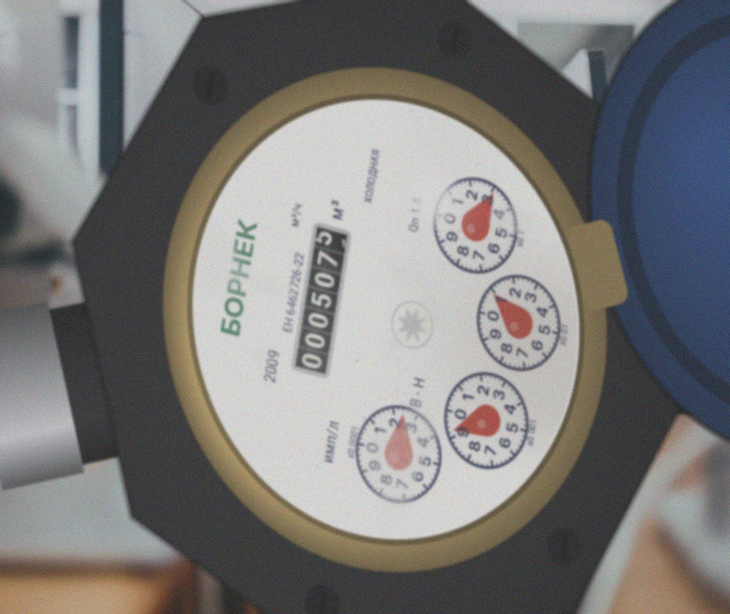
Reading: 5075.3092 m³
